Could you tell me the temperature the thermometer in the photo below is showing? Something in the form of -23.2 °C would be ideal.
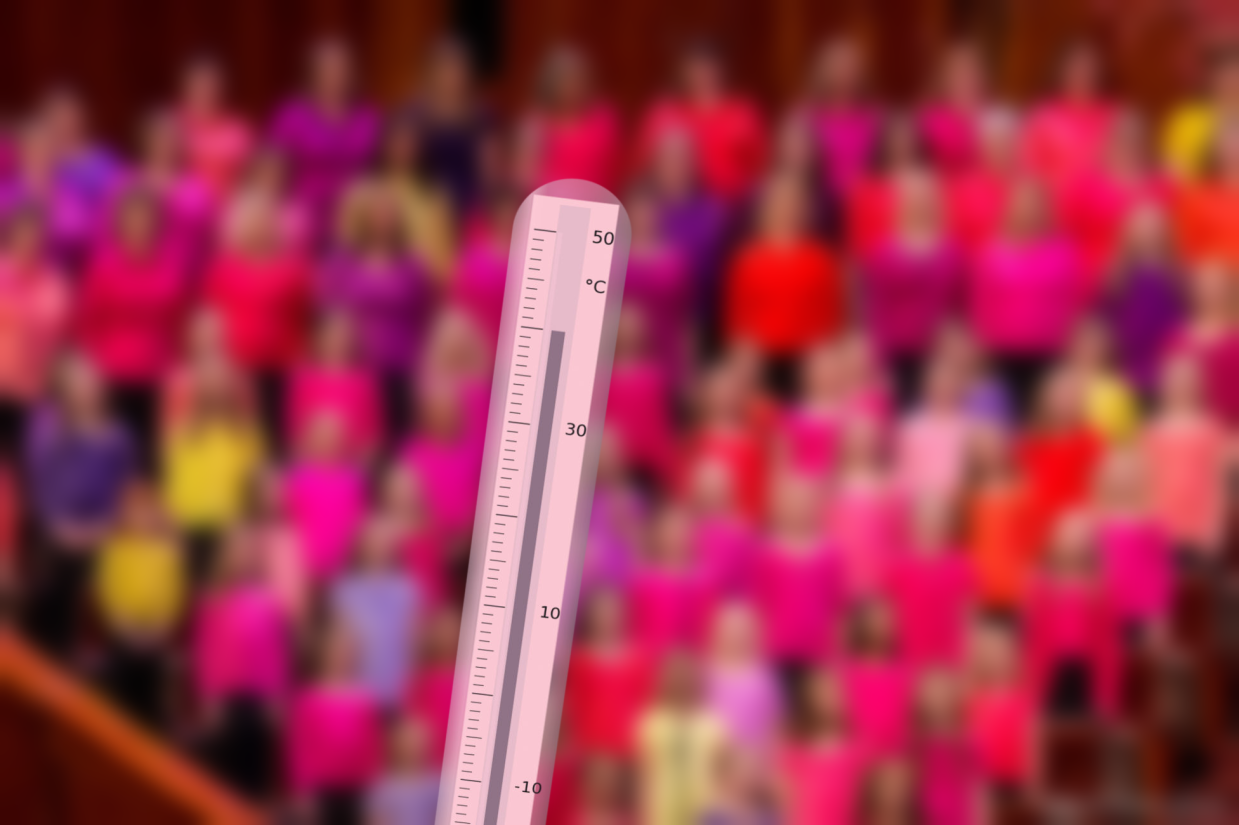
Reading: 40 °C
